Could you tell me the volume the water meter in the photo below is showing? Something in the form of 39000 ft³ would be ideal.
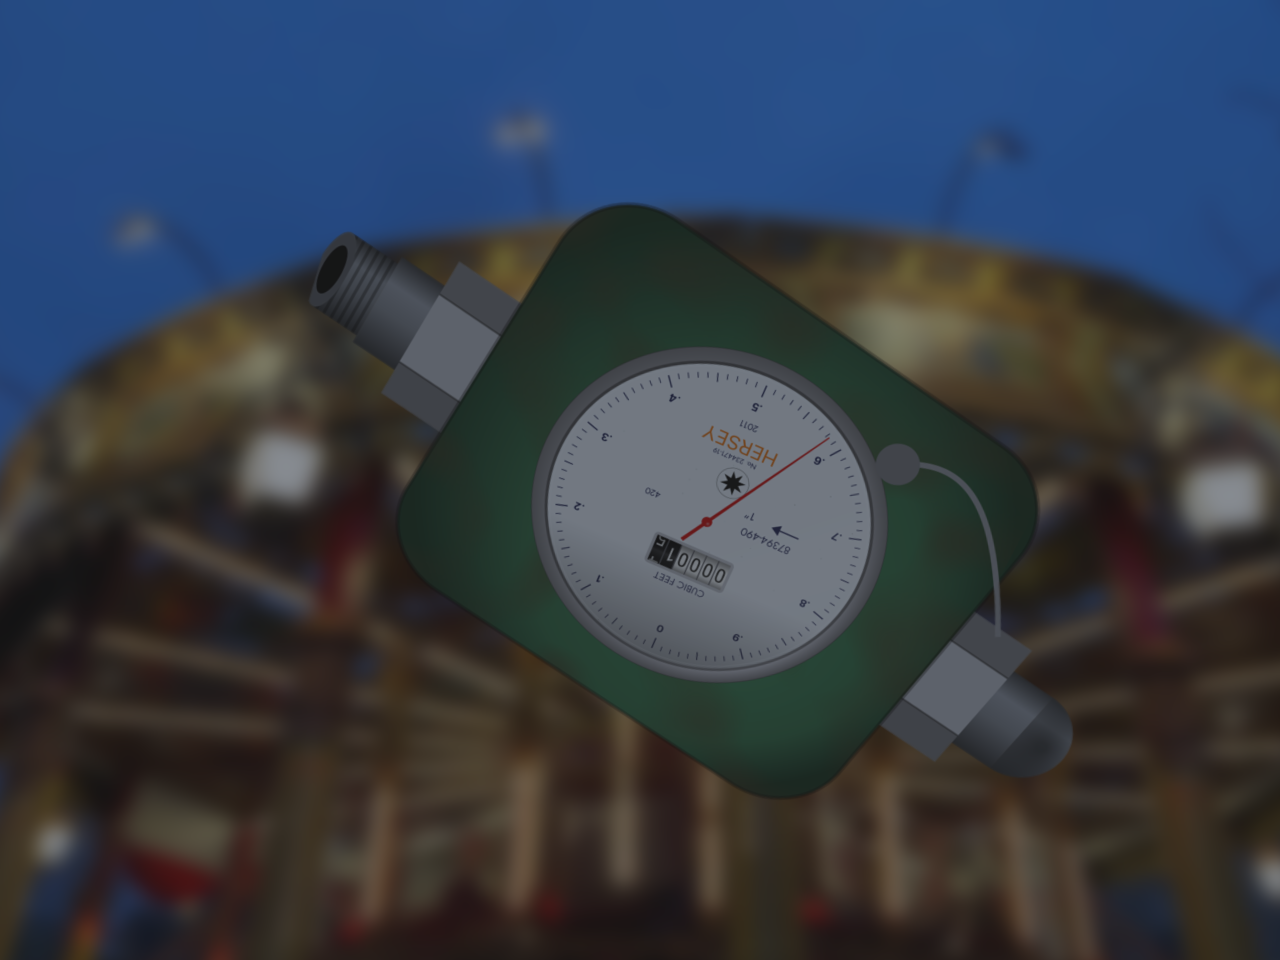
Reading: 14.58 ft³
